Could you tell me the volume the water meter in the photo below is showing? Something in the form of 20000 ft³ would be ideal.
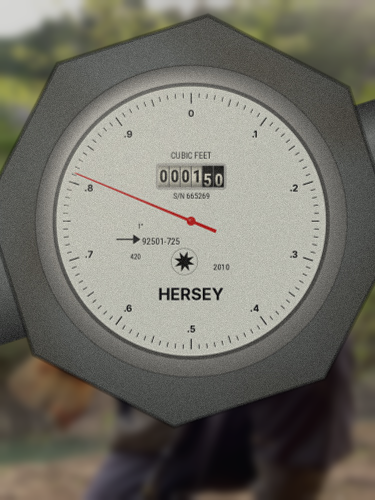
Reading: 149.81 ft³
